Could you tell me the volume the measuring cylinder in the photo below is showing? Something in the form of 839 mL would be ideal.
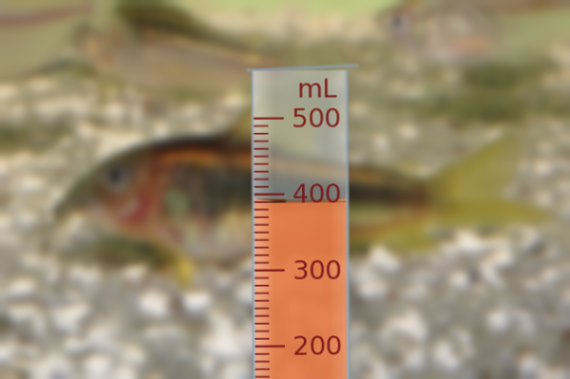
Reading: 390 mL
